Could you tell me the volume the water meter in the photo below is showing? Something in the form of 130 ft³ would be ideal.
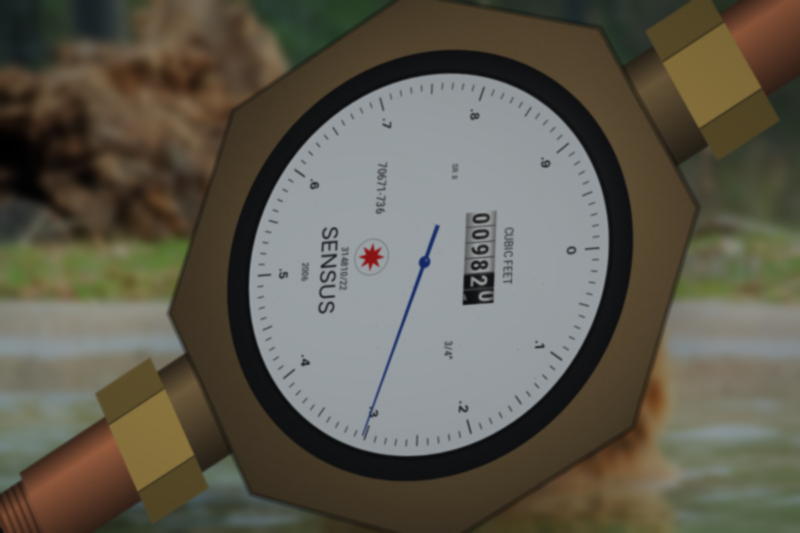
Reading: 9820.30 ft³
